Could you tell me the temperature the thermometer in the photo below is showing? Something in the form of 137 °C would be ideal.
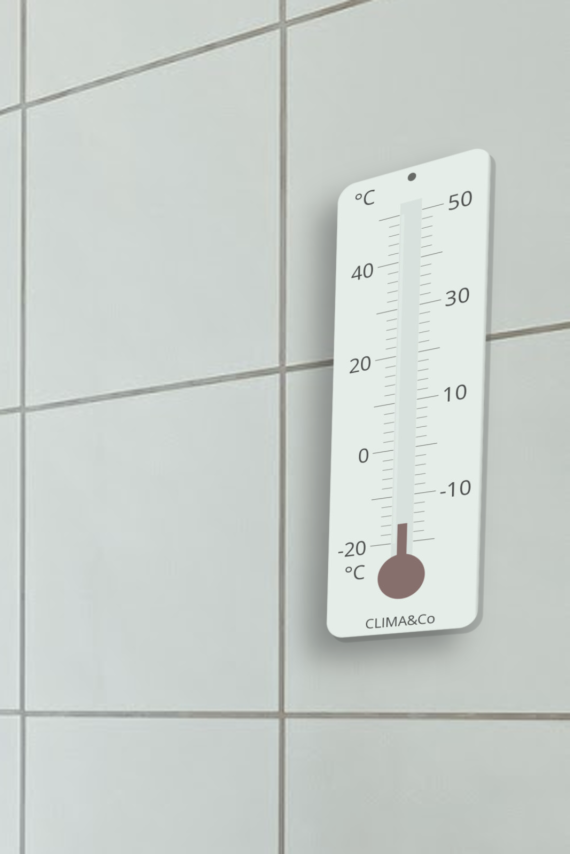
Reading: -16 °C
